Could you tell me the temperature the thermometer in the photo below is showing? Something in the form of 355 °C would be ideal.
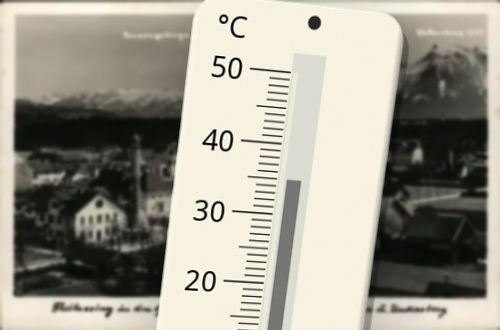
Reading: 35 °C
